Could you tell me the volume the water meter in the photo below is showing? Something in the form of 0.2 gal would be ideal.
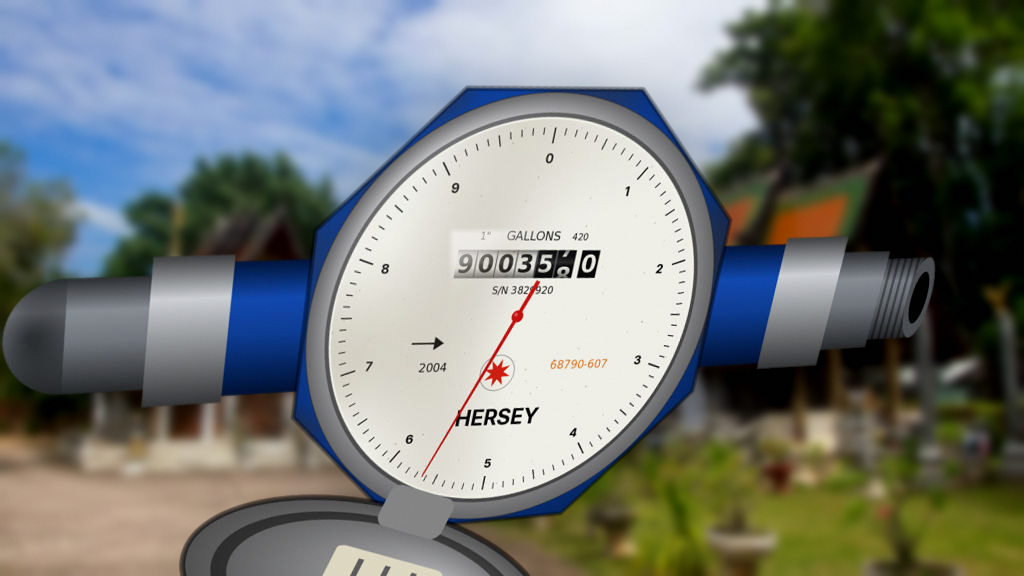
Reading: 9003575.6 gal
